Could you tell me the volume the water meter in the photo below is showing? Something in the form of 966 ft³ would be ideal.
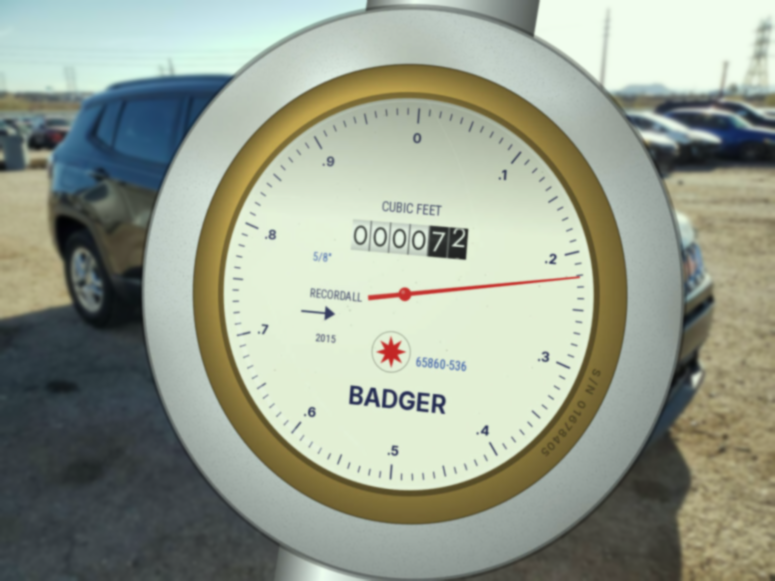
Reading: 72.22 ft³
